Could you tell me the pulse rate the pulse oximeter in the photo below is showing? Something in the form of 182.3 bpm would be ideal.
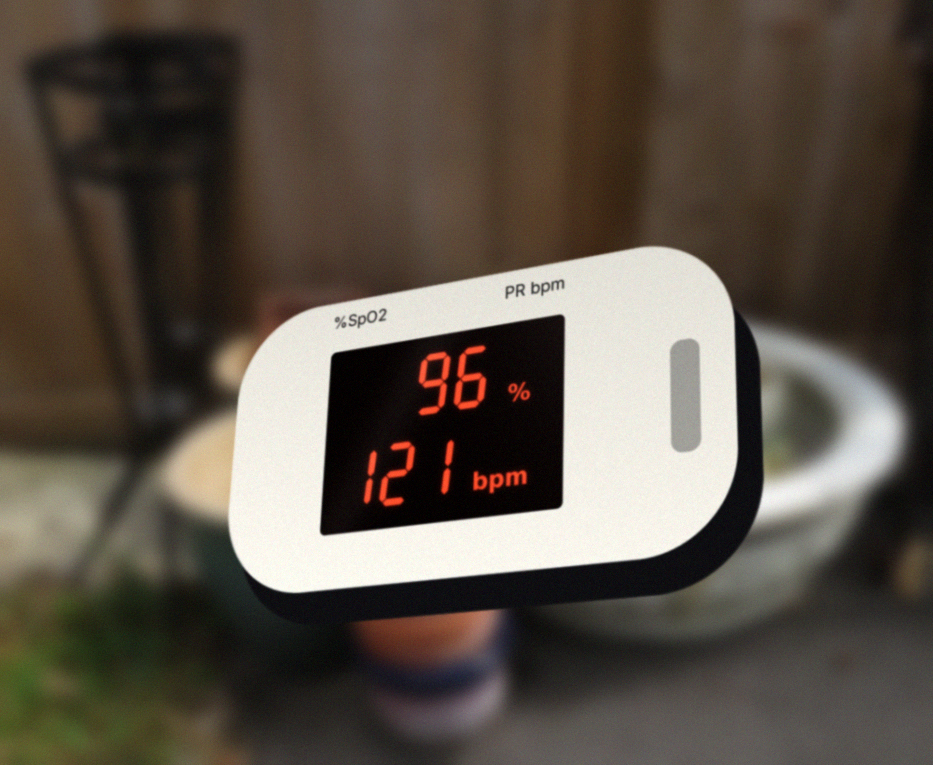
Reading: 121 bpm
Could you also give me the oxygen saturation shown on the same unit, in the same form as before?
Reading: 96 %
